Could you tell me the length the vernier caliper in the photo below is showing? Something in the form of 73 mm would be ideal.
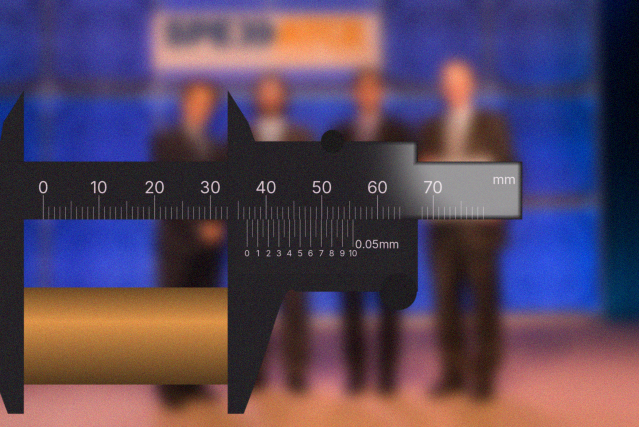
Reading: 36.6 mm
